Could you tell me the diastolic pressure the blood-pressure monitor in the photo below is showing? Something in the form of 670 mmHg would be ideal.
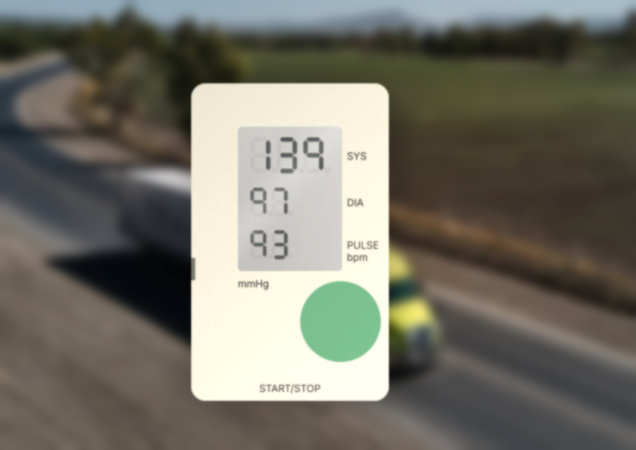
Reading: 97 mmHg
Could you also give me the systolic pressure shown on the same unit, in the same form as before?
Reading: 139 mmHg
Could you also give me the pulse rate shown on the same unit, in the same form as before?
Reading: 93 bpm
